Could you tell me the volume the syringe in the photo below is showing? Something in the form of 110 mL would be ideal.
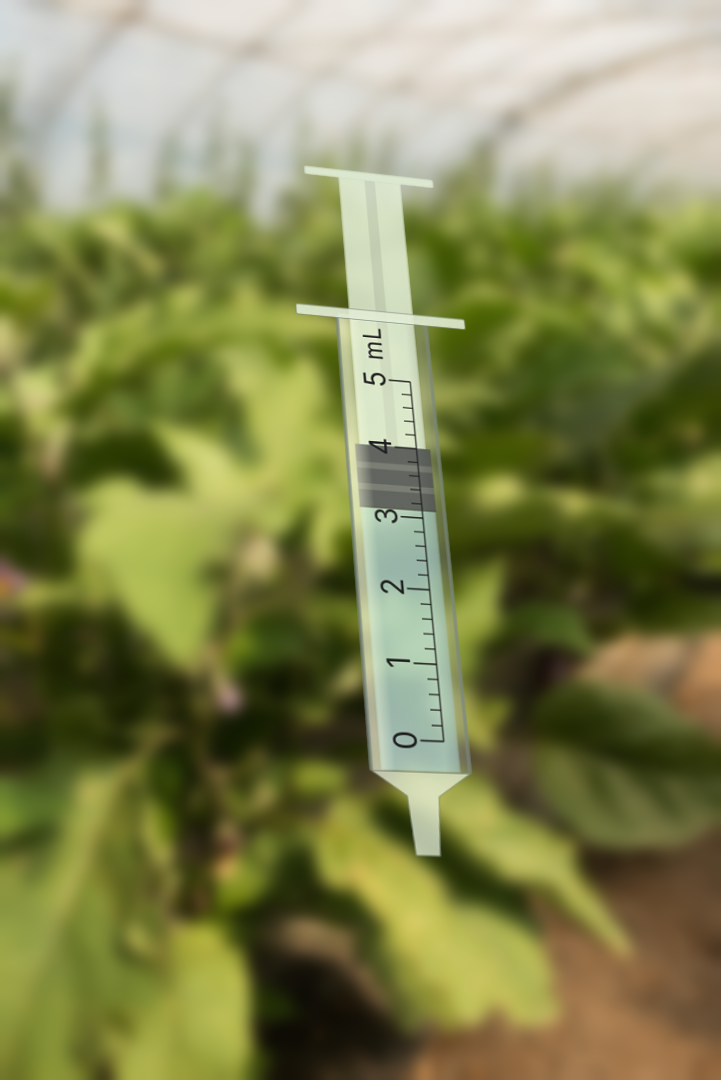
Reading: 3.1 mL
